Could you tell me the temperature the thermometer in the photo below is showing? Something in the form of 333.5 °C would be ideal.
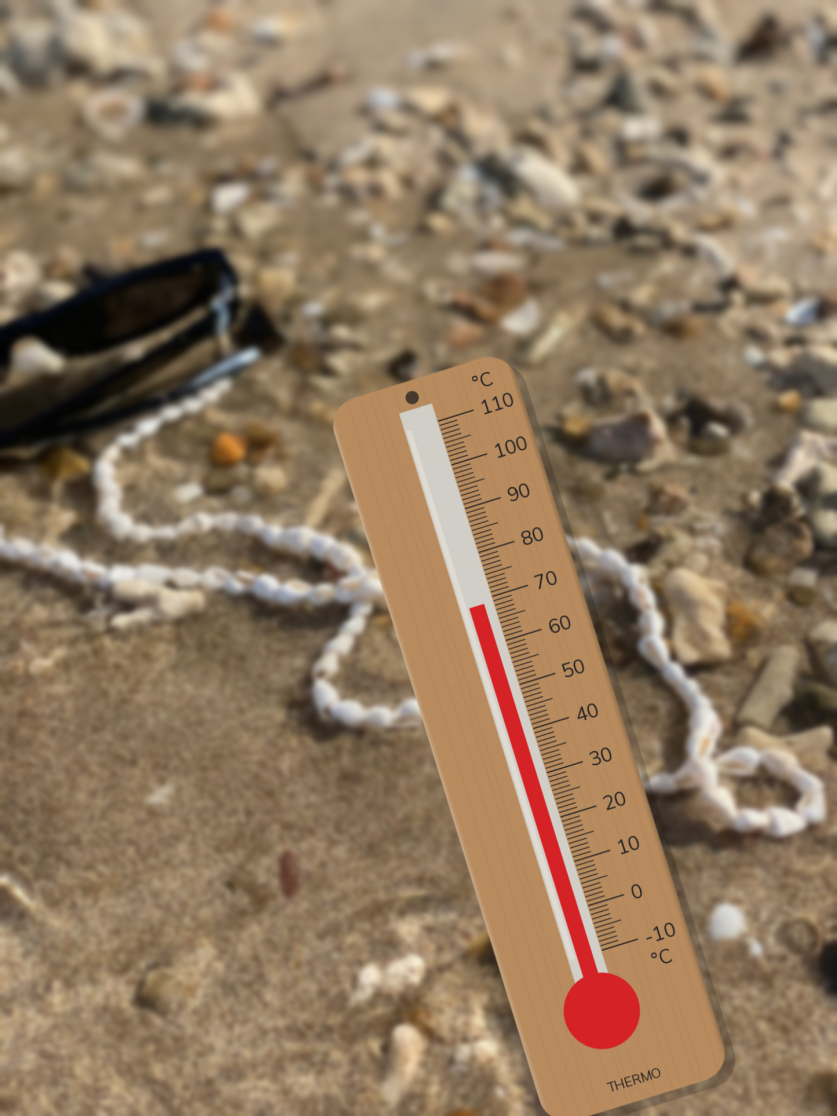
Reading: 69 °C
